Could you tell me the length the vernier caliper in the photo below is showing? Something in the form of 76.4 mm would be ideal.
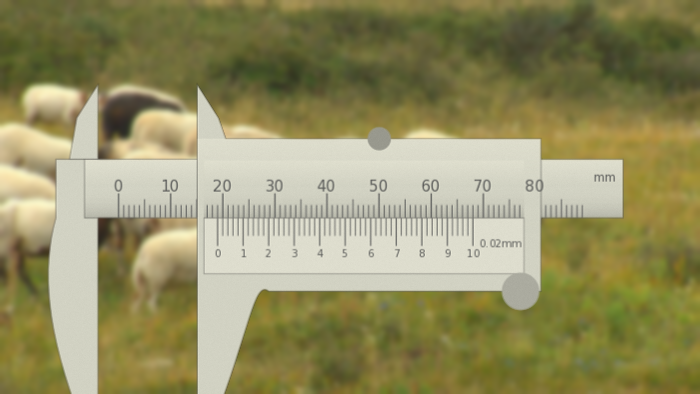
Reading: 19.0 mm
